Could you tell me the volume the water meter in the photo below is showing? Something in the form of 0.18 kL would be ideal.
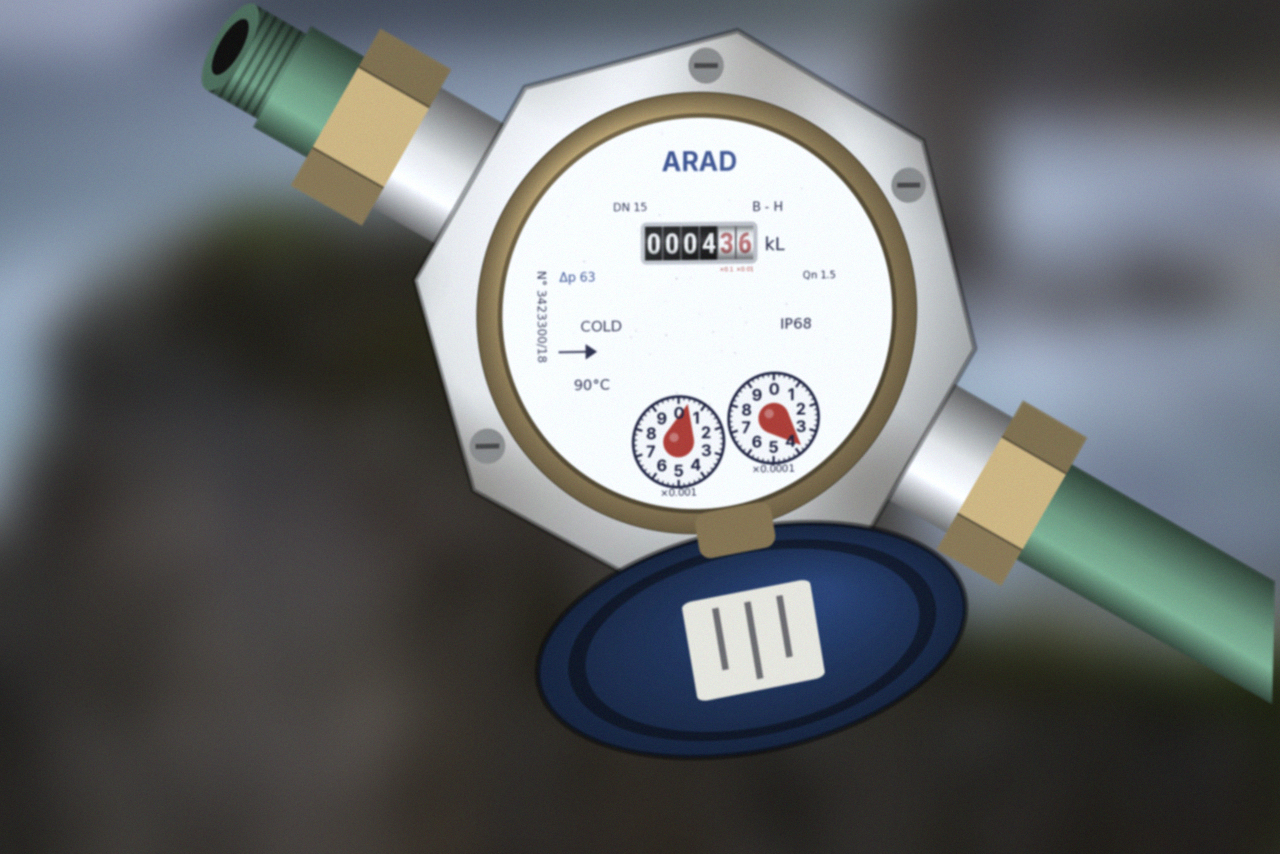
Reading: 4.3603 kL
